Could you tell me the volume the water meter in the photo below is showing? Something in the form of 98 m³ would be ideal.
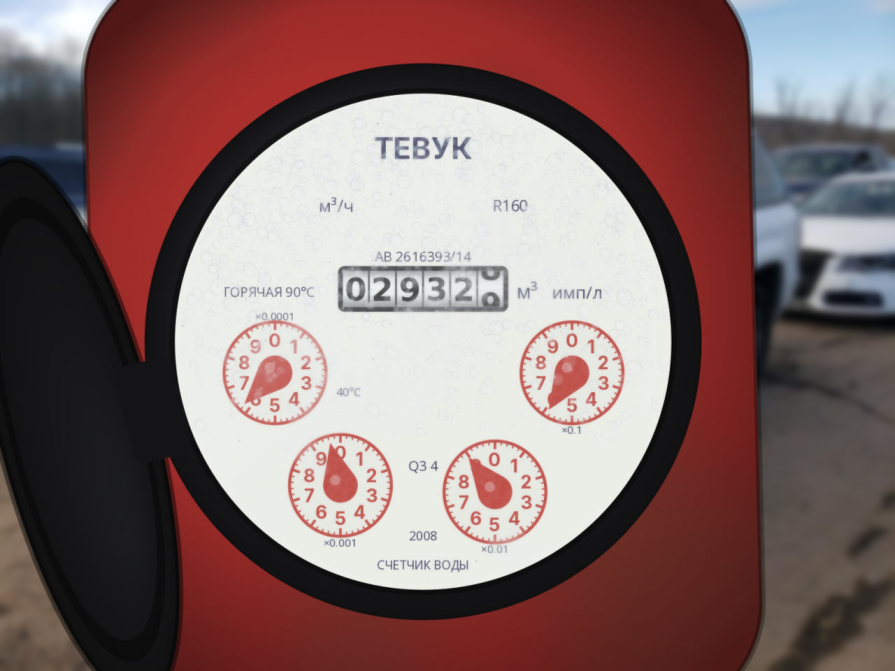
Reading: 29328.5896 m³
